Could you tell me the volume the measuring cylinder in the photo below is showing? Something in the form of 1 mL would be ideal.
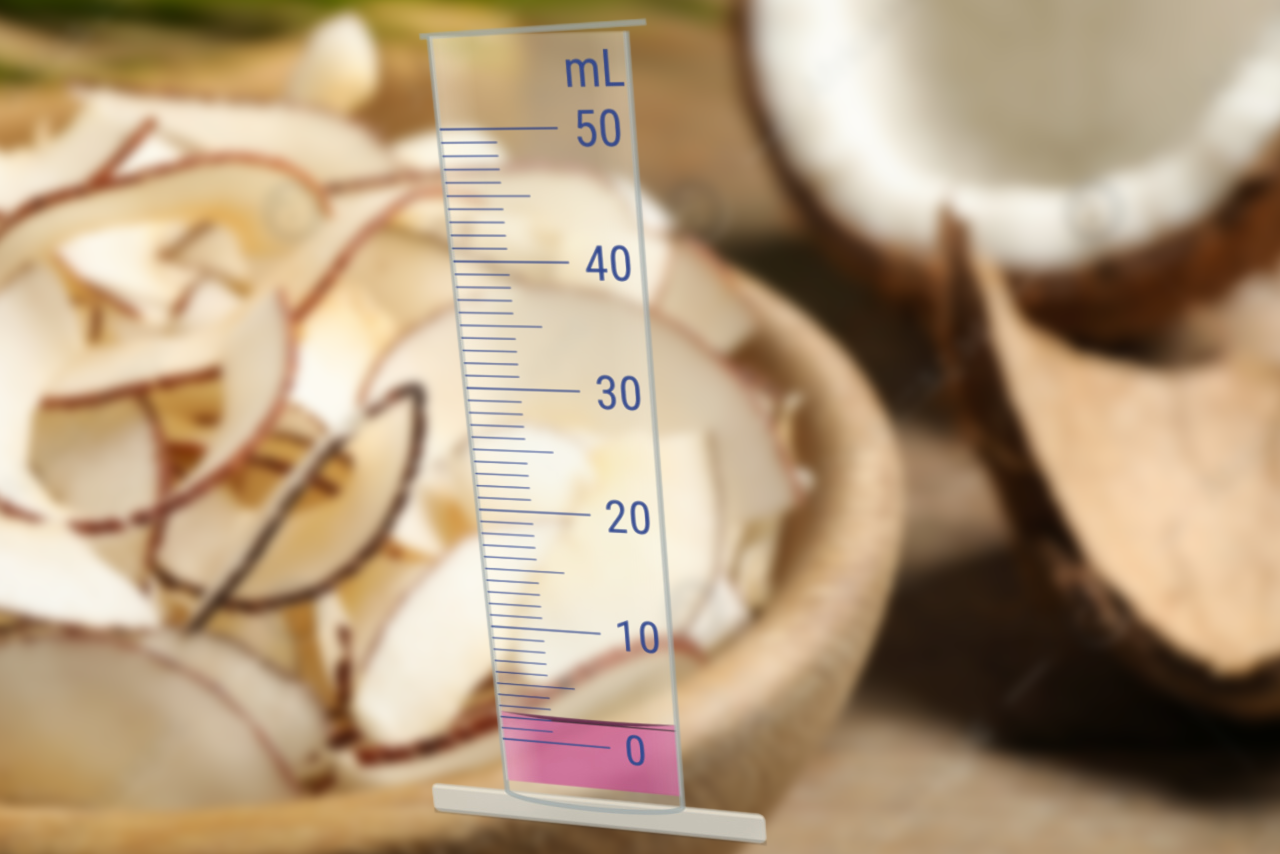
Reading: 2 mL
